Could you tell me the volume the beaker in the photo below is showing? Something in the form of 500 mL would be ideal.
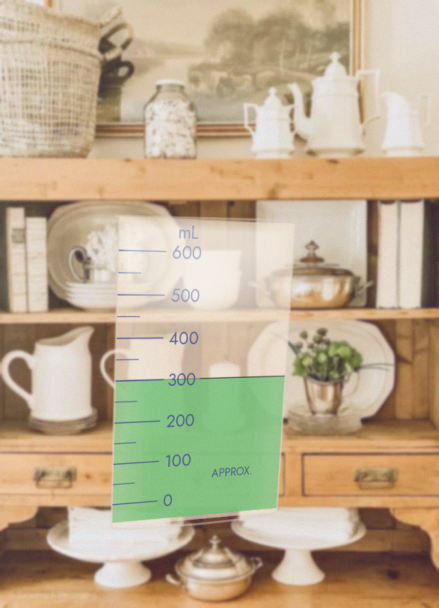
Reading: 300 mL
